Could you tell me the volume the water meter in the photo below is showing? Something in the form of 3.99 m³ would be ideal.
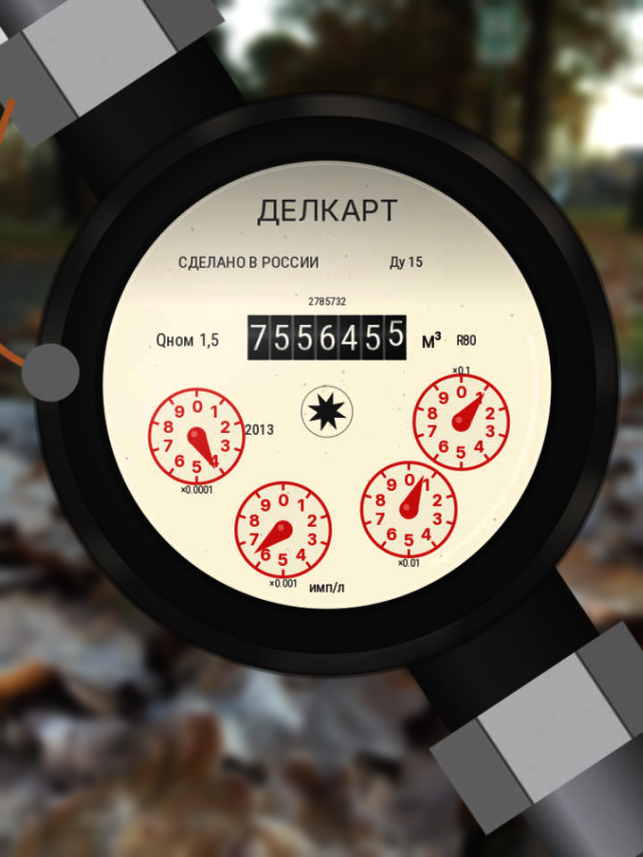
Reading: 7556455.1064 m³
